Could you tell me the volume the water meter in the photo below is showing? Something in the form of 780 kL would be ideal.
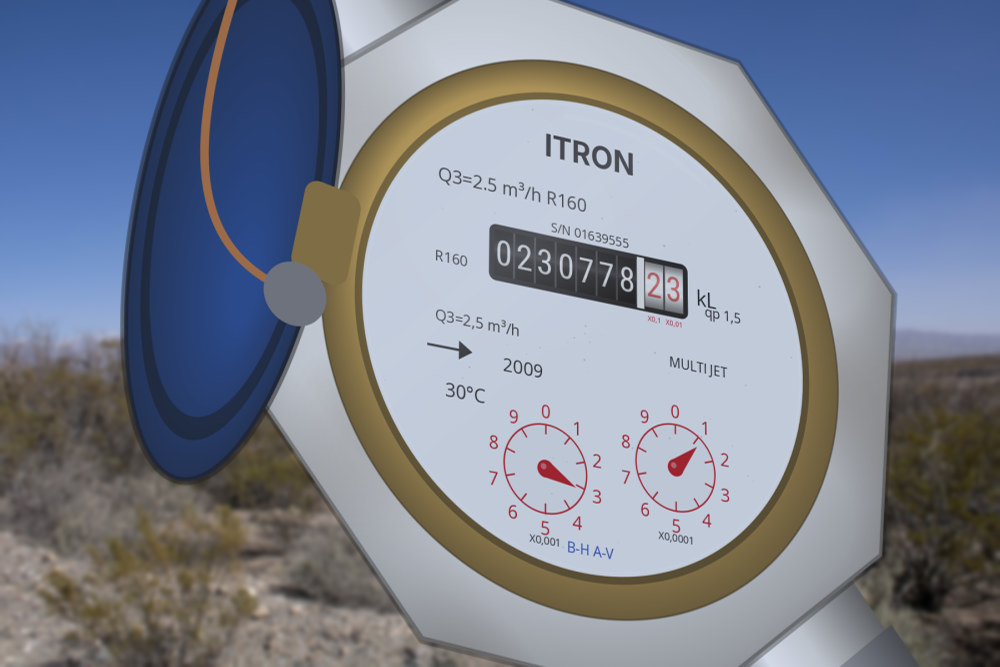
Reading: 230778.2331 kL
